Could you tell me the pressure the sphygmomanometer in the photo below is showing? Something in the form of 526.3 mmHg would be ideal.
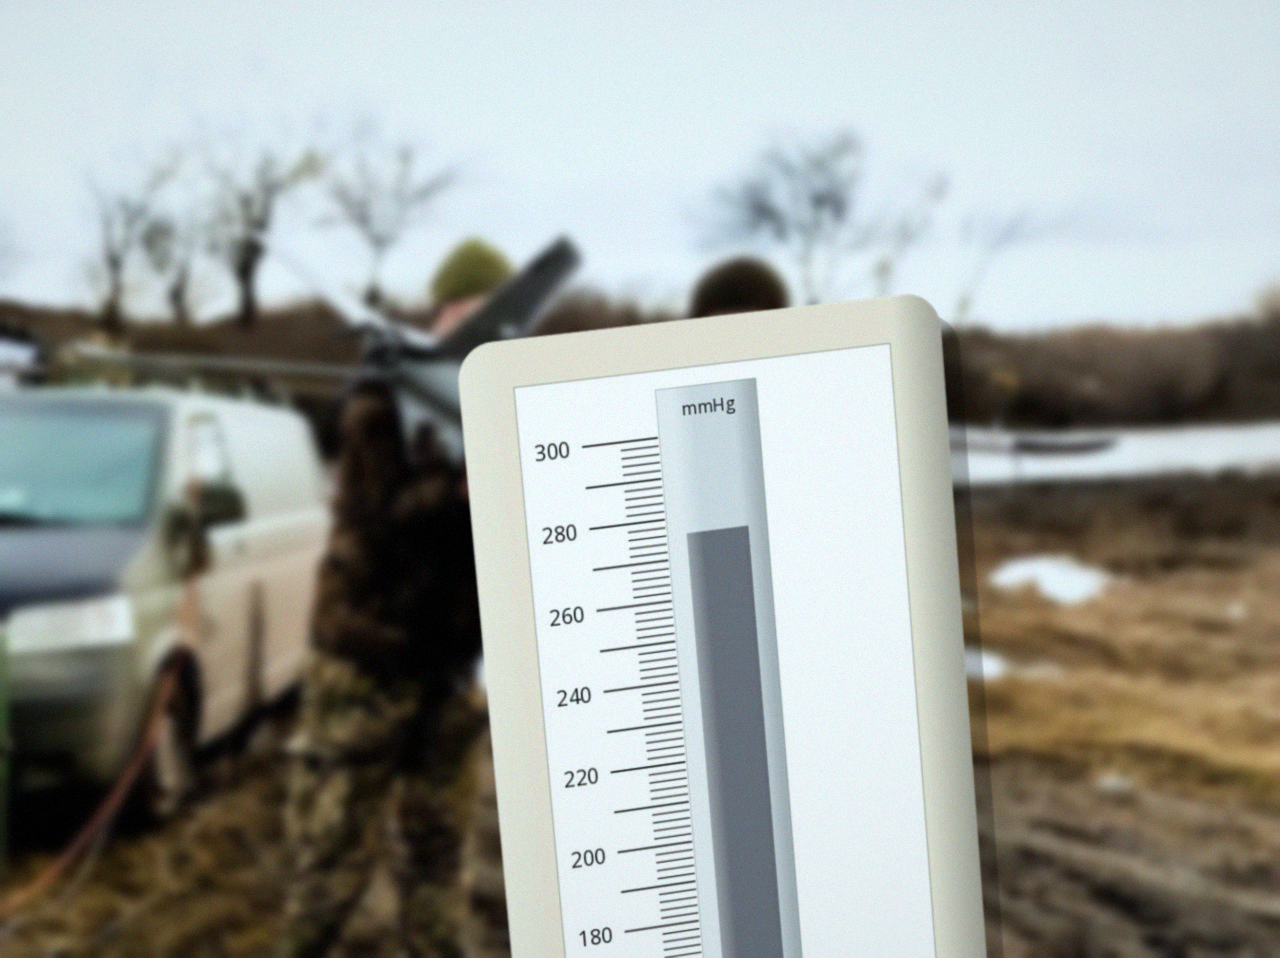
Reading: 276 mmHg
